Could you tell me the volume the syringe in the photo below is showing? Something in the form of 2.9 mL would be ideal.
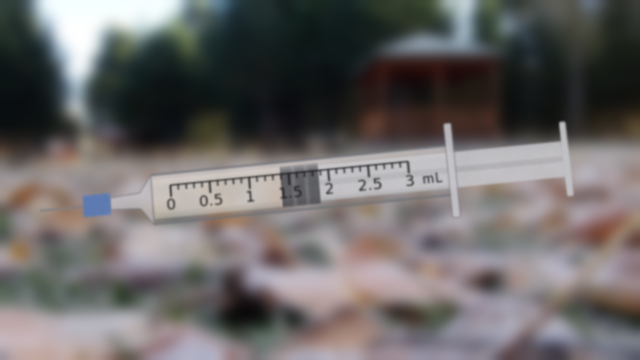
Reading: 1.4 mL
